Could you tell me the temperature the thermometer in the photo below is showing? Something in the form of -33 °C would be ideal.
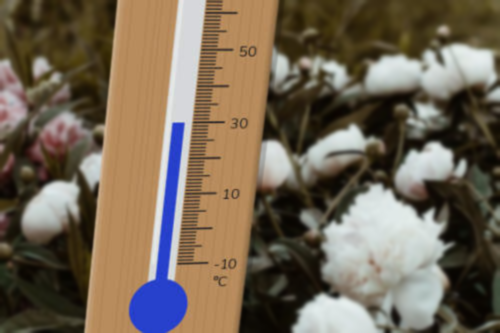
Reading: 30 °C
